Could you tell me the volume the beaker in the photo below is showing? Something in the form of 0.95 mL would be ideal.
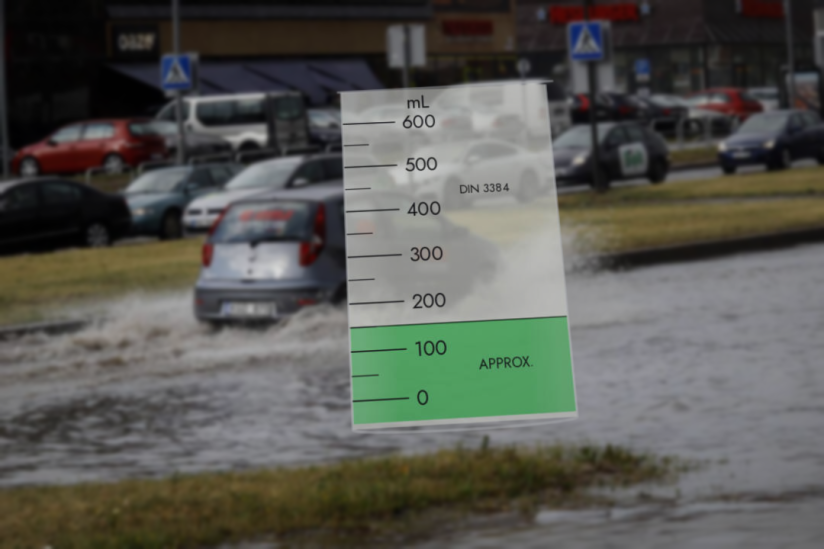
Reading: 150 mL
